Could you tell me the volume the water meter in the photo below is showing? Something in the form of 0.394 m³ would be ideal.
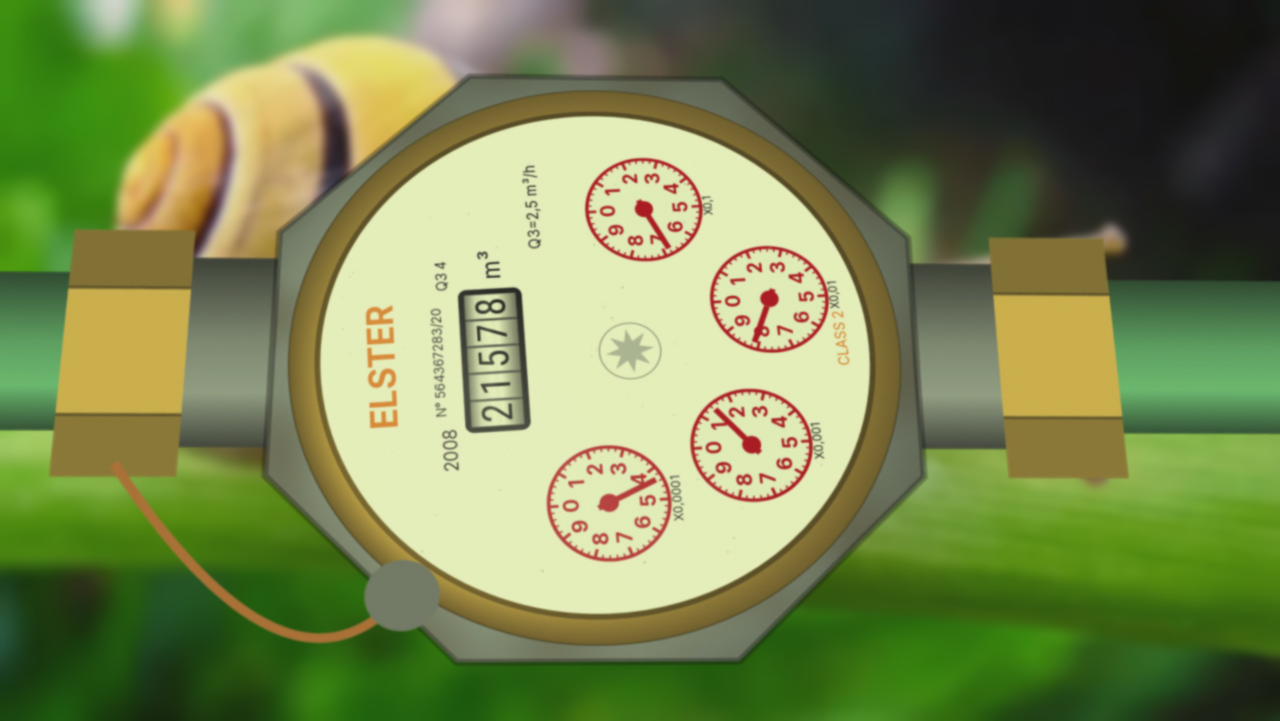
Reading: 21578.6814 m³
